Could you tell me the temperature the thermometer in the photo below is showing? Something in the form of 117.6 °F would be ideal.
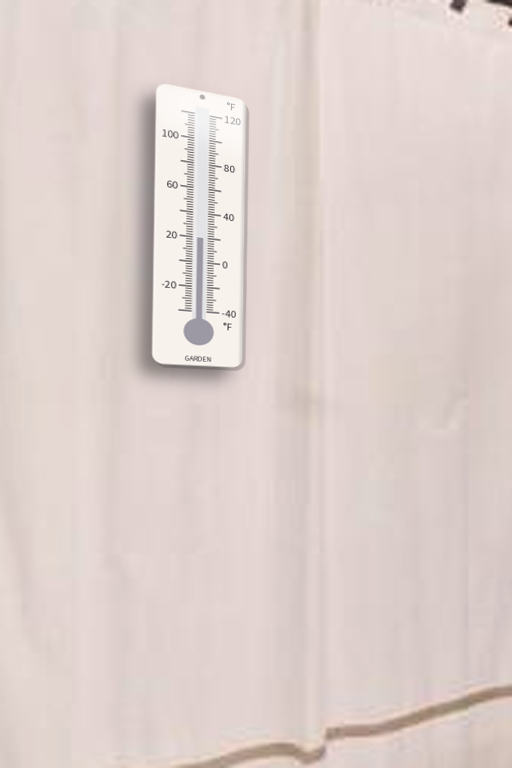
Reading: 20 °F
